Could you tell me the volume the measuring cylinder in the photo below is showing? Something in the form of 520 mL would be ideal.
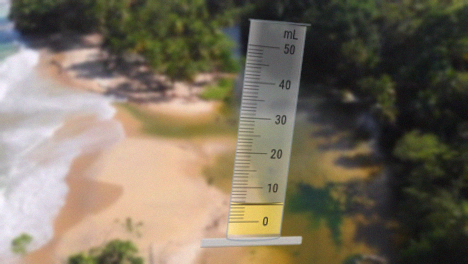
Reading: 5 mL
